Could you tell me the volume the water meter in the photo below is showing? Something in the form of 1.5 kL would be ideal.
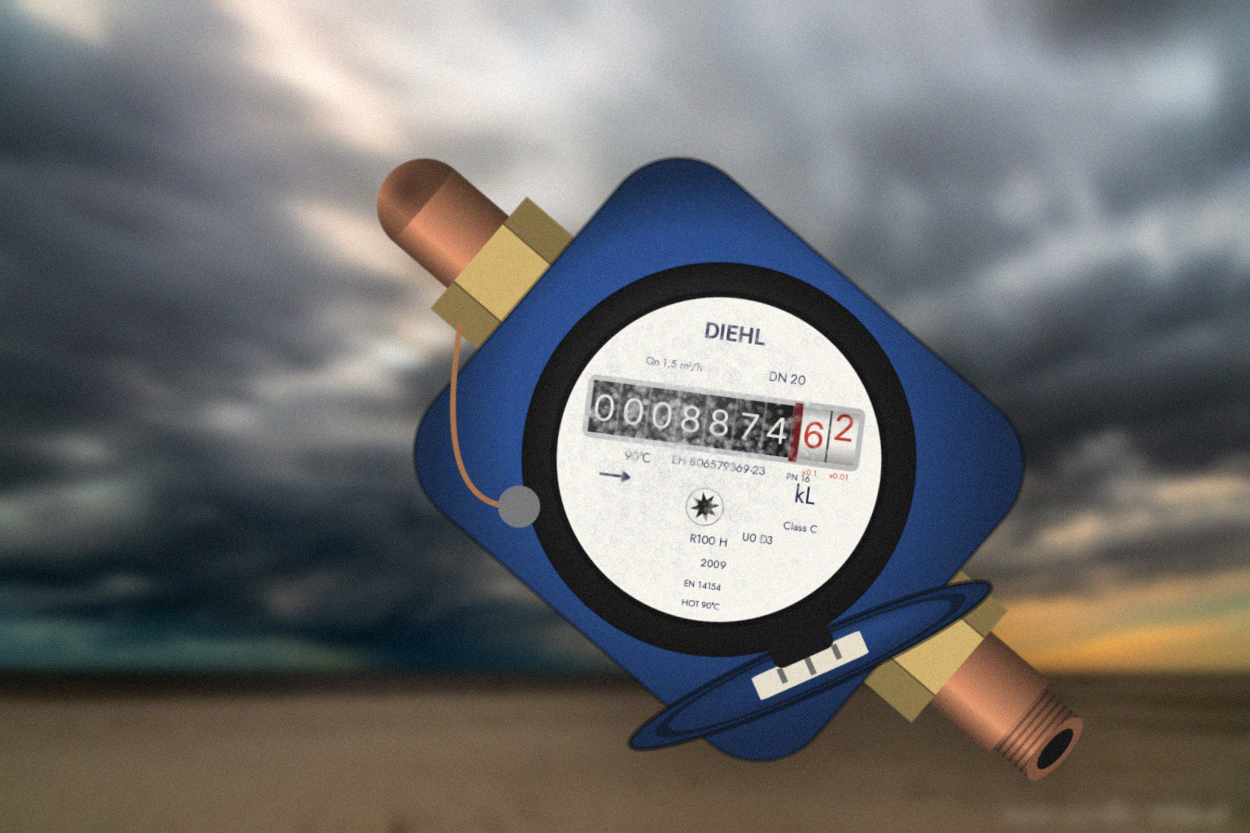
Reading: 8874.62 kL
